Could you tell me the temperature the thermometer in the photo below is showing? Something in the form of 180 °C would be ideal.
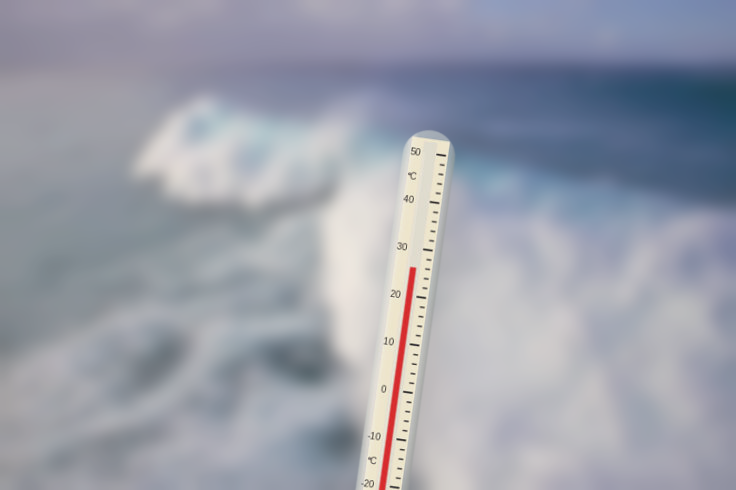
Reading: 26 °C
